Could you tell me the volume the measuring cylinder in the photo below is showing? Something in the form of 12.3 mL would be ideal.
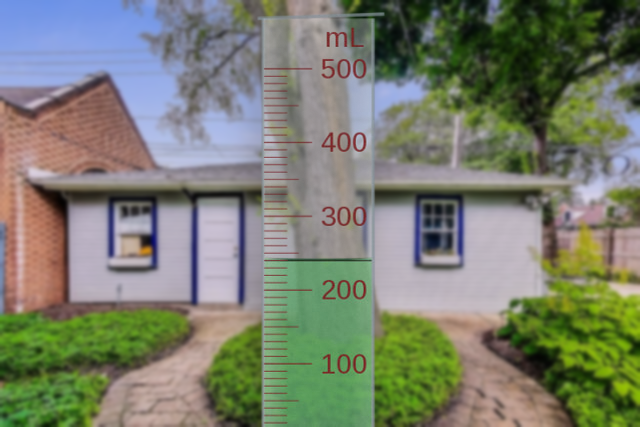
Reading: 240 mL
